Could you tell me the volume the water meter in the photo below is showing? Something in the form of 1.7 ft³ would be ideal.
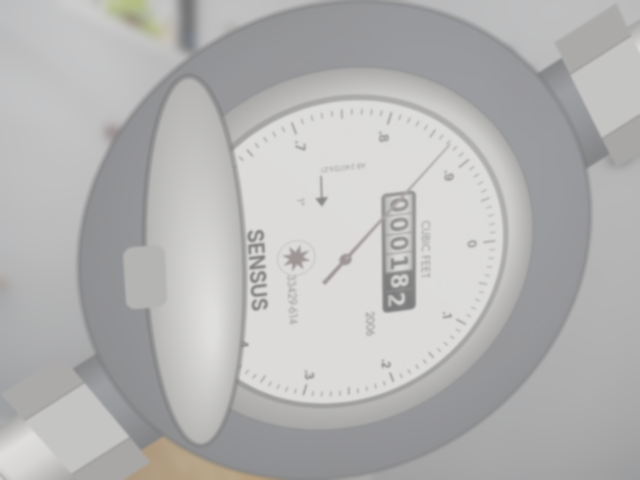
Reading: 181.87 ft³
